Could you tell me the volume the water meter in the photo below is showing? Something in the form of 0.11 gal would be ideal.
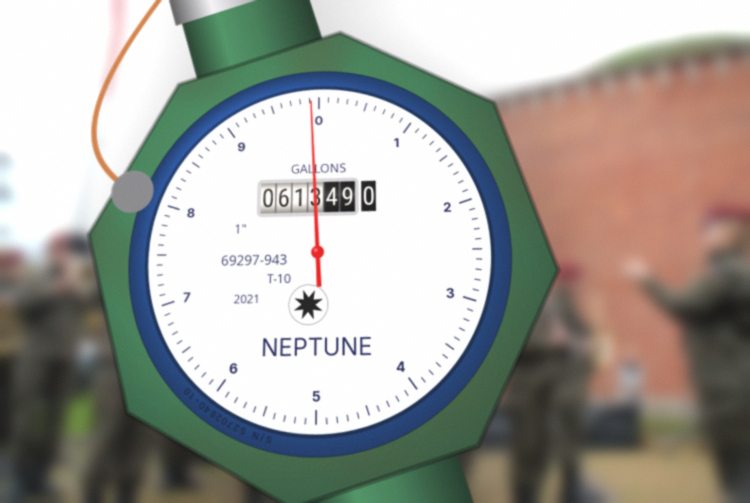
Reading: 613489.9 gal
